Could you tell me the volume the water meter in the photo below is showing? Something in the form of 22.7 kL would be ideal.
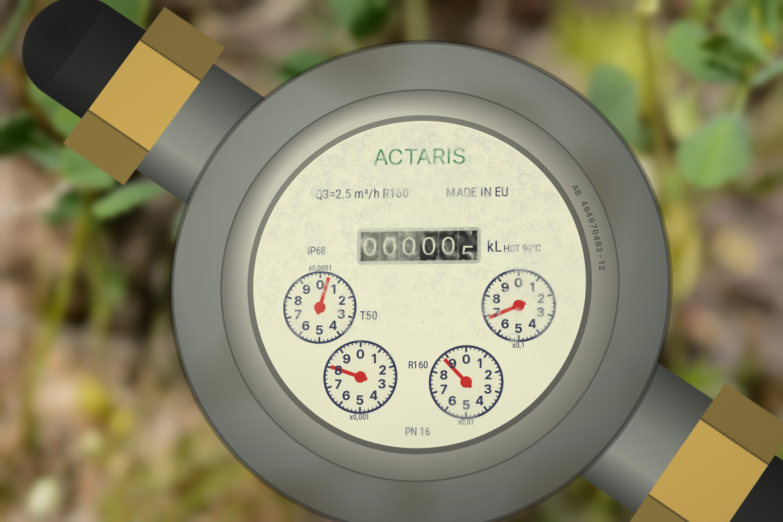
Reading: 4.6880 kL
